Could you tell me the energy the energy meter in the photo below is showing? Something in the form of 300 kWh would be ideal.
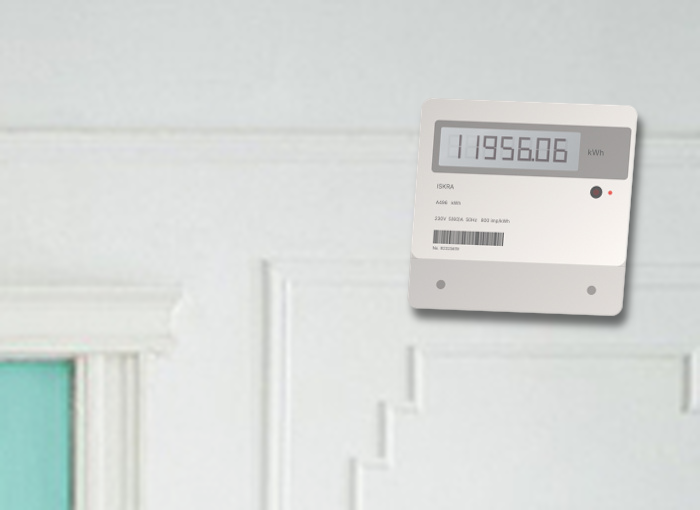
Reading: 11956.06 kWh
